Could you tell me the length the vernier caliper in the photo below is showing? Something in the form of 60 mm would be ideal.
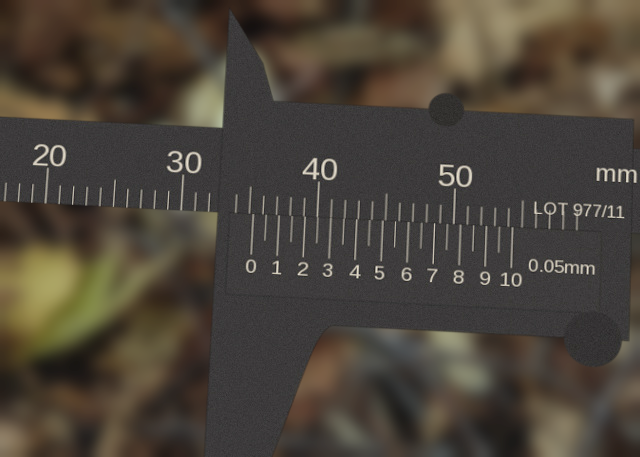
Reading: 35.3 mm
